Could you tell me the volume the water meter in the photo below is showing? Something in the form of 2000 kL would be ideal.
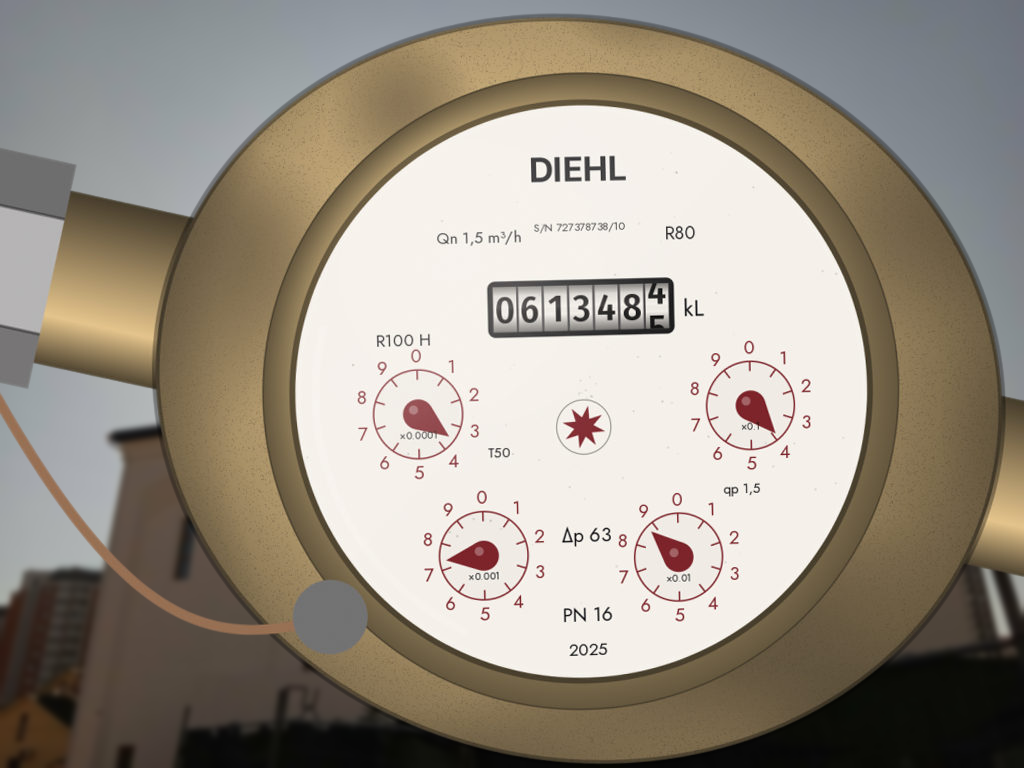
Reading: 613484.3873 kL
